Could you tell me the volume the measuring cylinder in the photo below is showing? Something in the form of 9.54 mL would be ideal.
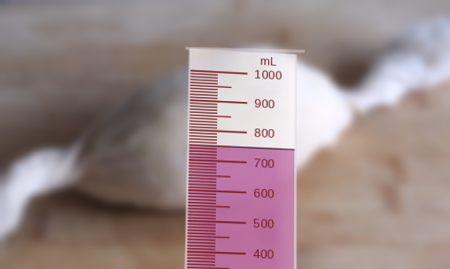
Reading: 750 mL
